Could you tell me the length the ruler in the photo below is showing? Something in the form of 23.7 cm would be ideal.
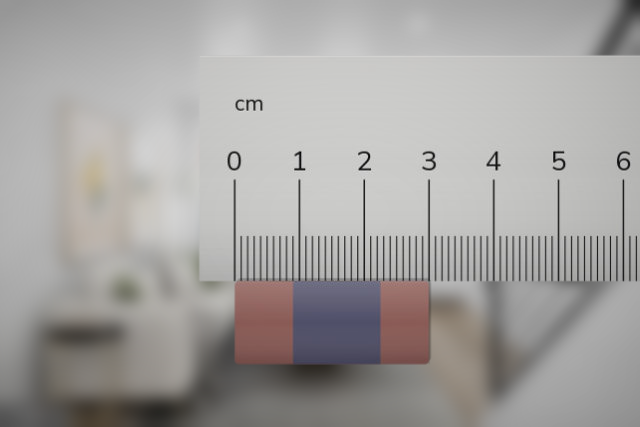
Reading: 3 cm
